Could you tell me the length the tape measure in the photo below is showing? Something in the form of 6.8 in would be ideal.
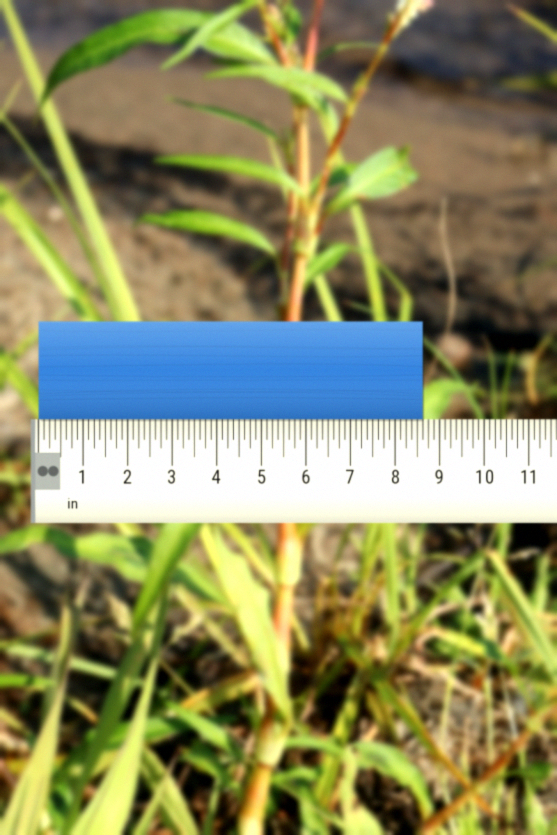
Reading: 8.625 in
